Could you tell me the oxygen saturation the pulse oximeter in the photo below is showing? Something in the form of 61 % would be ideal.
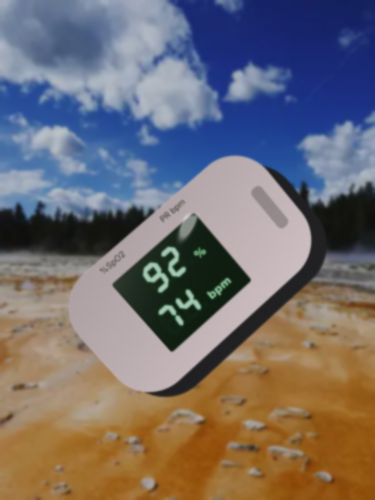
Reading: 92 %
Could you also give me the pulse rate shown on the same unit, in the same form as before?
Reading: 74 bpm
